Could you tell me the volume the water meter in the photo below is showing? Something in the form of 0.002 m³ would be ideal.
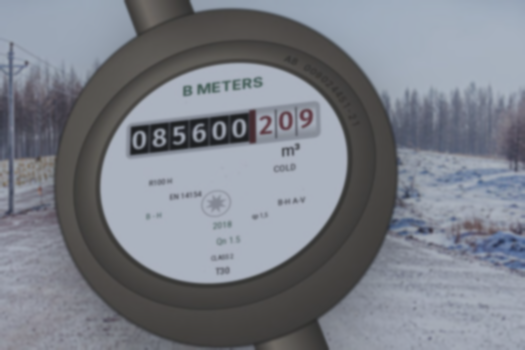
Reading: 85600.209 m³
